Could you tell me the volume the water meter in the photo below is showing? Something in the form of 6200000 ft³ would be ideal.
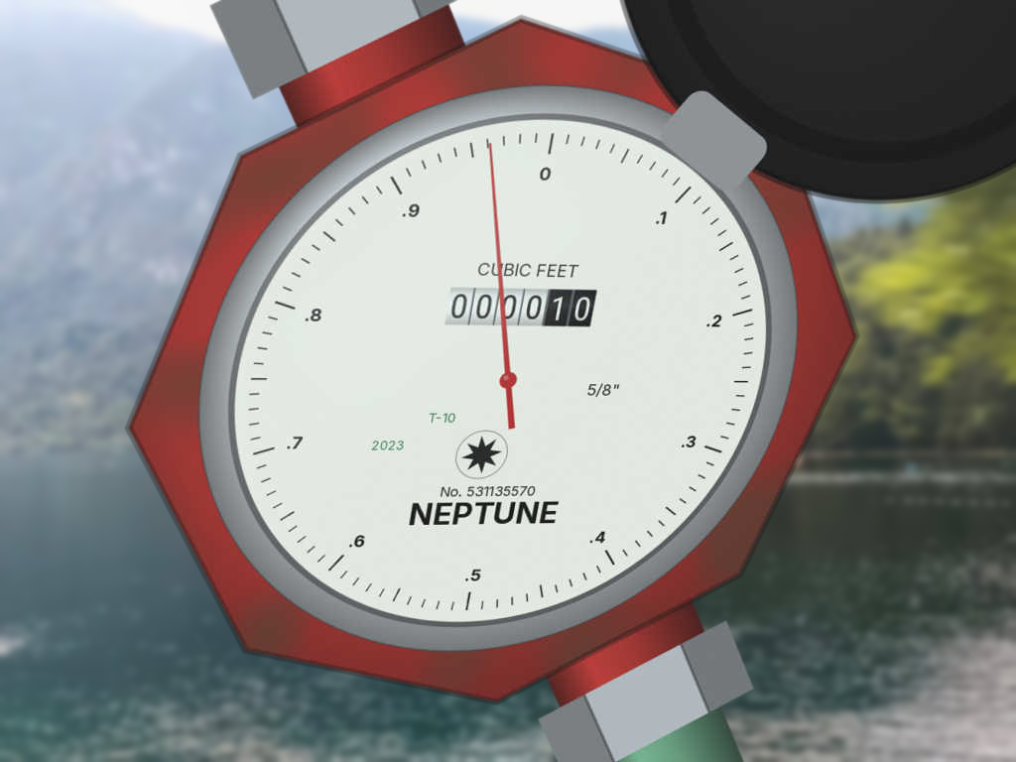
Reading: 9.96 ft³
